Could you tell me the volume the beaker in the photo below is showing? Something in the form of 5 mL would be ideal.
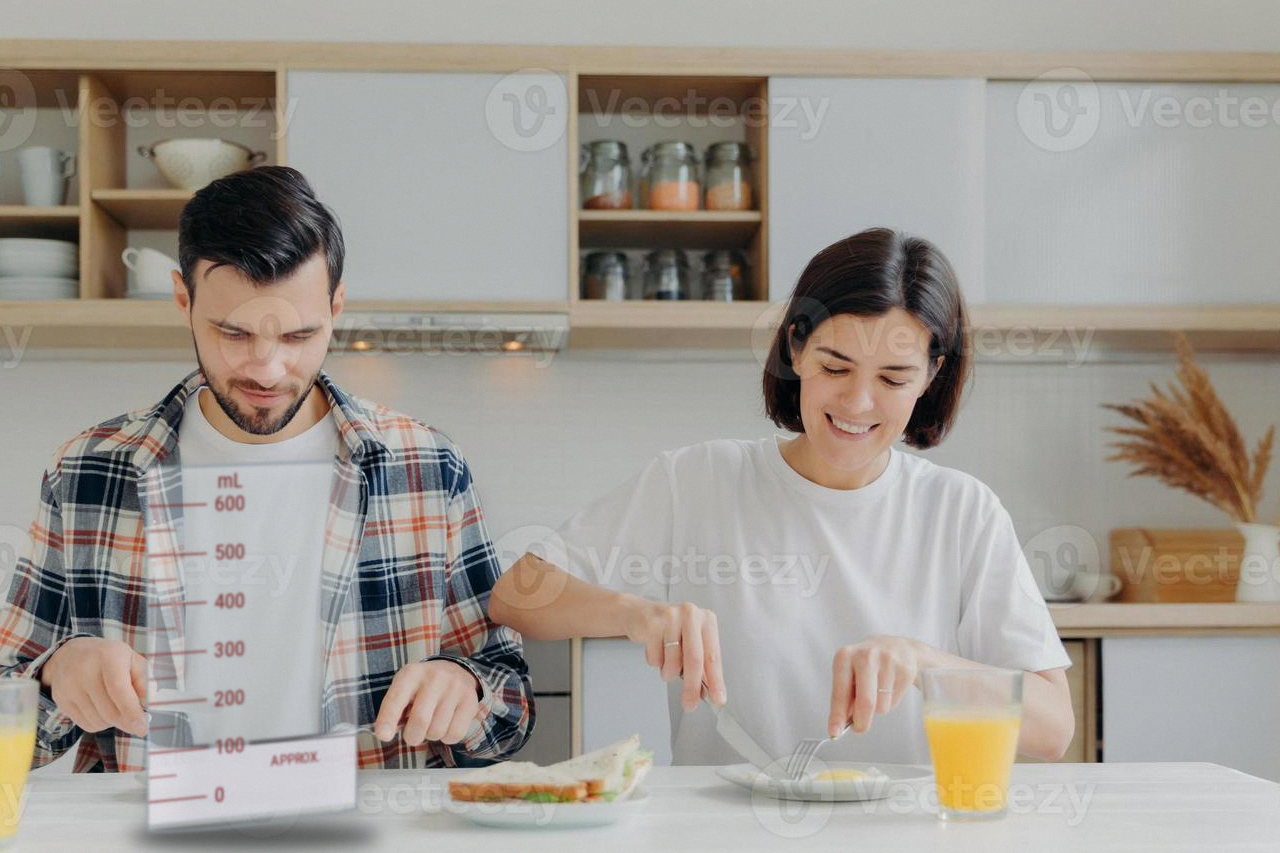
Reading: 100 mL
